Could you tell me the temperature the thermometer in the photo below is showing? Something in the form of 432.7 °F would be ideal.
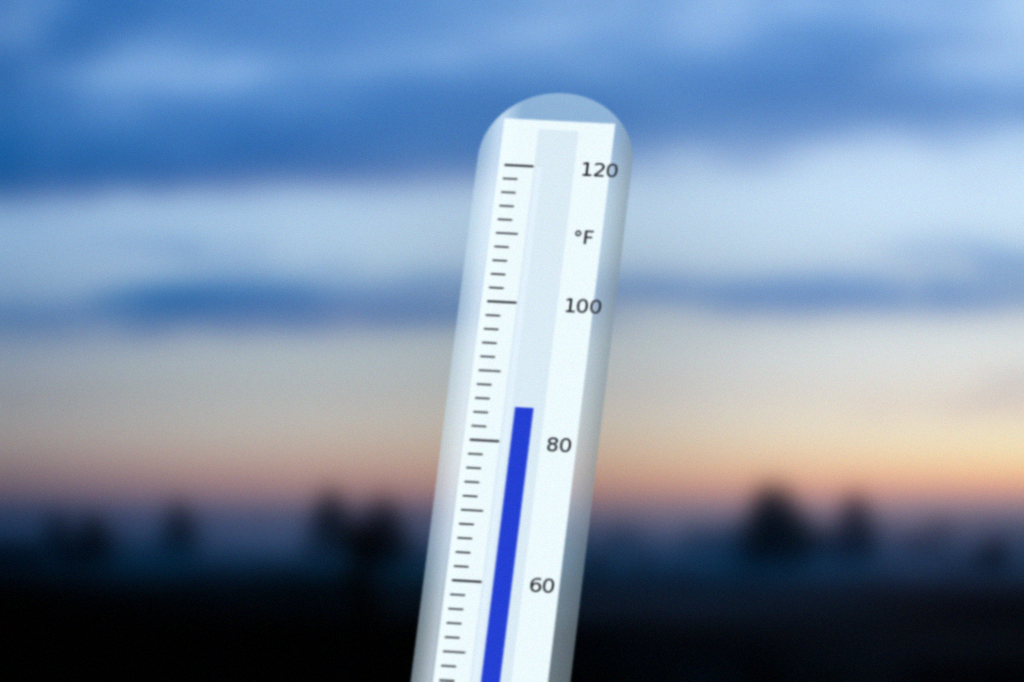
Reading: 85 °F
